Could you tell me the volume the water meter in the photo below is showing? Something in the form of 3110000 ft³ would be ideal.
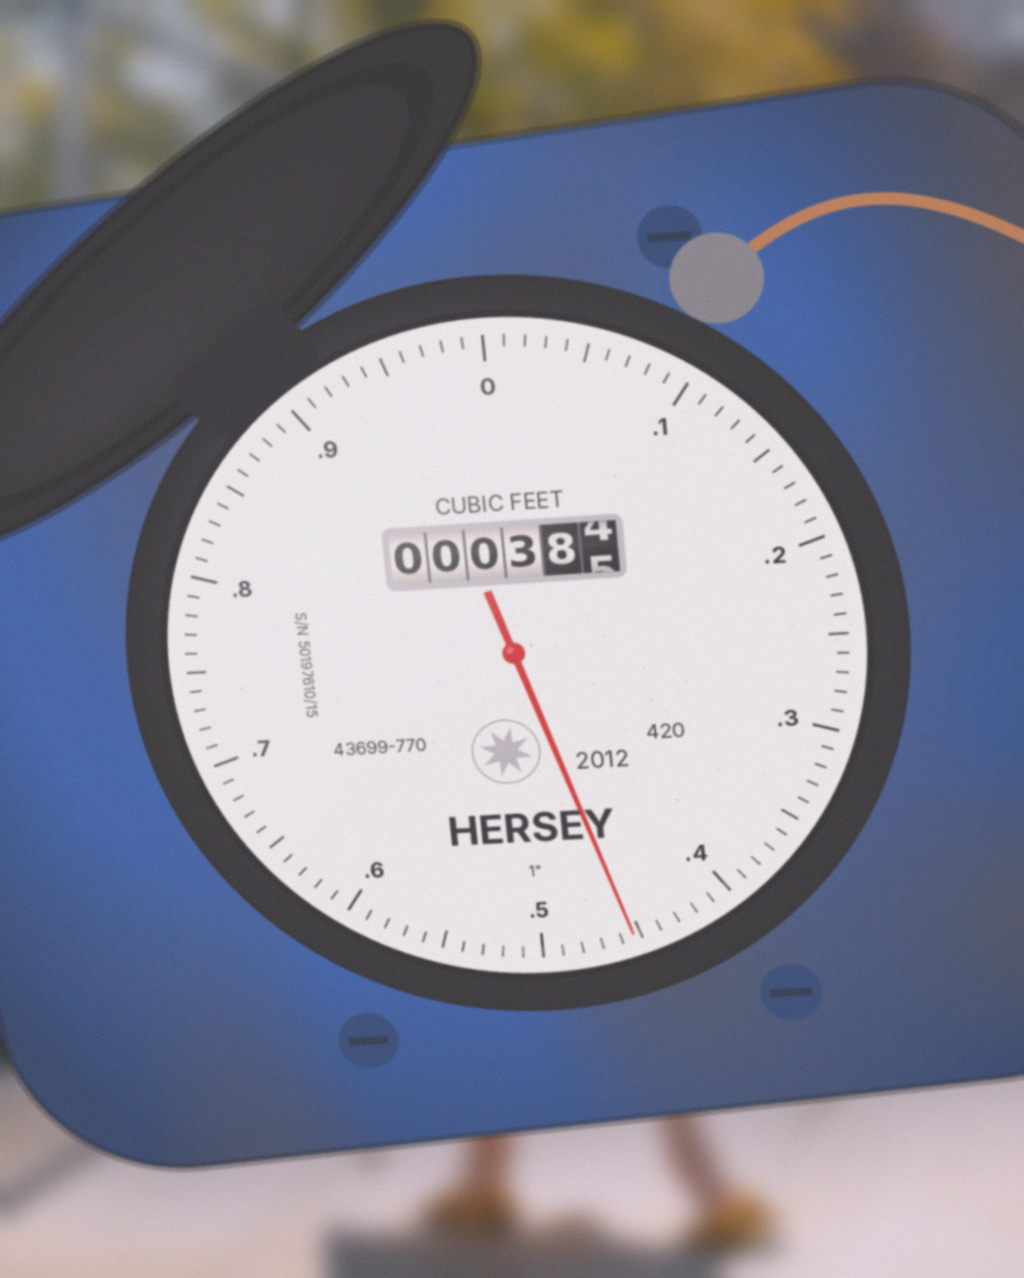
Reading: 384.45 ft³
